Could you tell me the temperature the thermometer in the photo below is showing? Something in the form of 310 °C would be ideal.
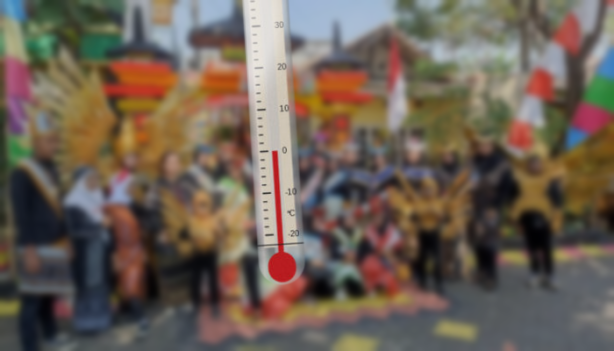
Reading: 0 °C
